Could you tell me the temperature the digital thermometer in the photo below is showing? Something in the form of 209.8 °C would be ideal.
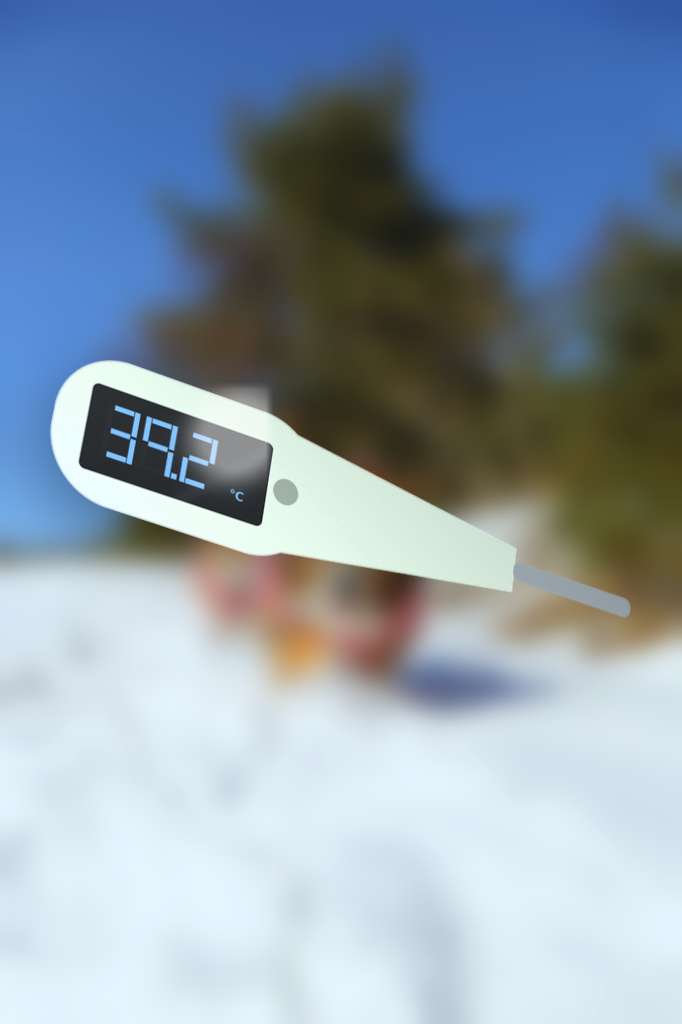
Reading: 39.2 °C
